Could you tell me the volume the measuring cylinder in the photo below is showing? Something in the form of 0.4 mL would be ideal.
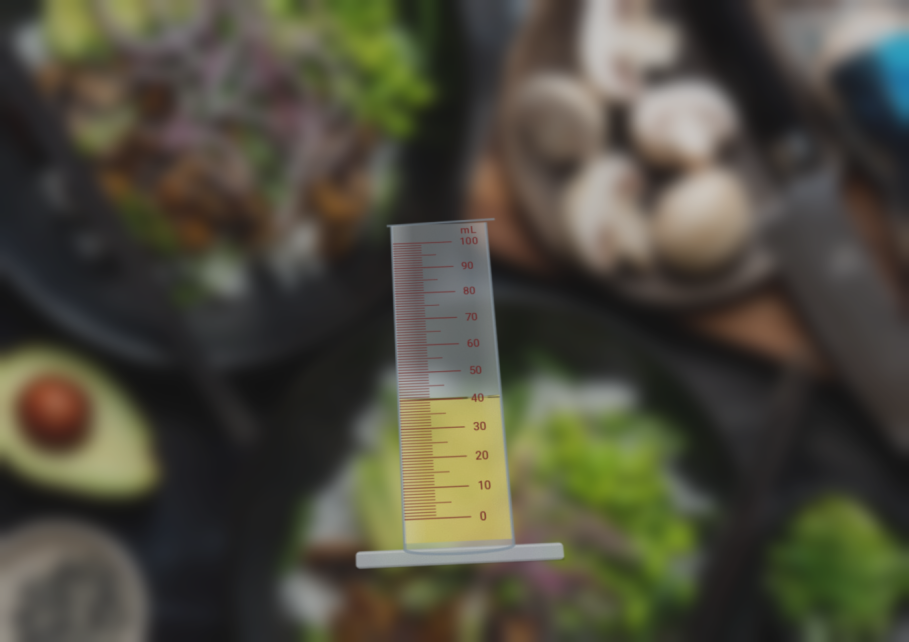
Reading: 40 mL
